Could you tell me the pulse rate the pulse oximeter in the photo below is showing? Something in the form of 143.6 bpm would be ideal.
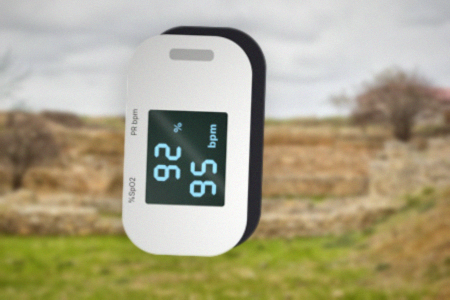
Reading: 95 bpm
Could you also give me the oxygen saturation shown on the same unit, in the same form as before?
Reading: 92 %
